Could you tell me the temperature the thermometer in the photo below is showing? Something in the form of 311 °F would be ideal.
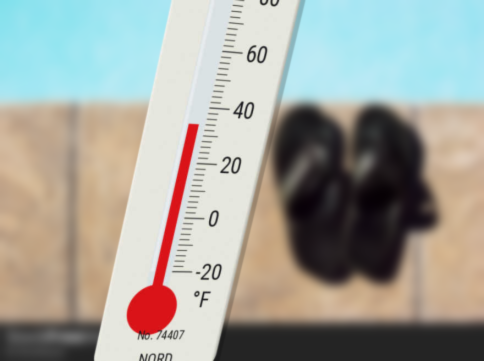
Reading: 34 °F
